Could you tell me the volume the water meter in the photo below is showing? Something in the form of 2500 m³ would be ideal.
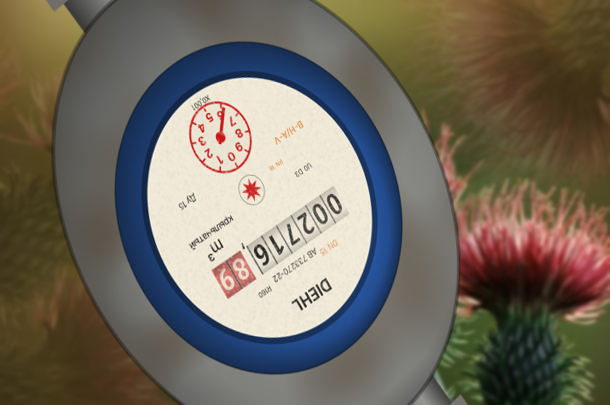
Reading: 2716.896 m³
